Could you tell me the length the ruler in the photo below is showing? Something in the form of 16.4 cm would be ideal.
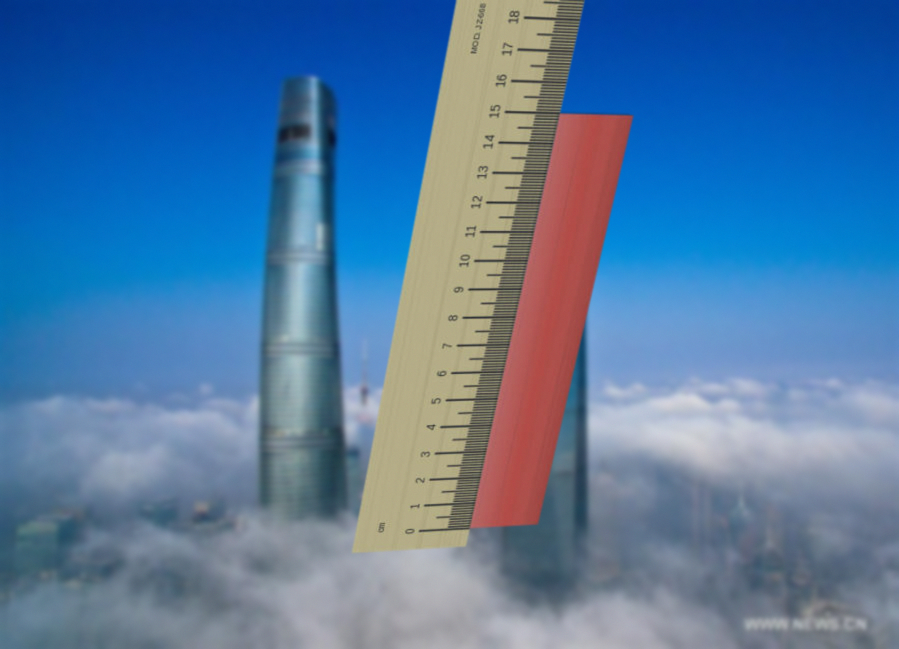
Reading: 15 cm
